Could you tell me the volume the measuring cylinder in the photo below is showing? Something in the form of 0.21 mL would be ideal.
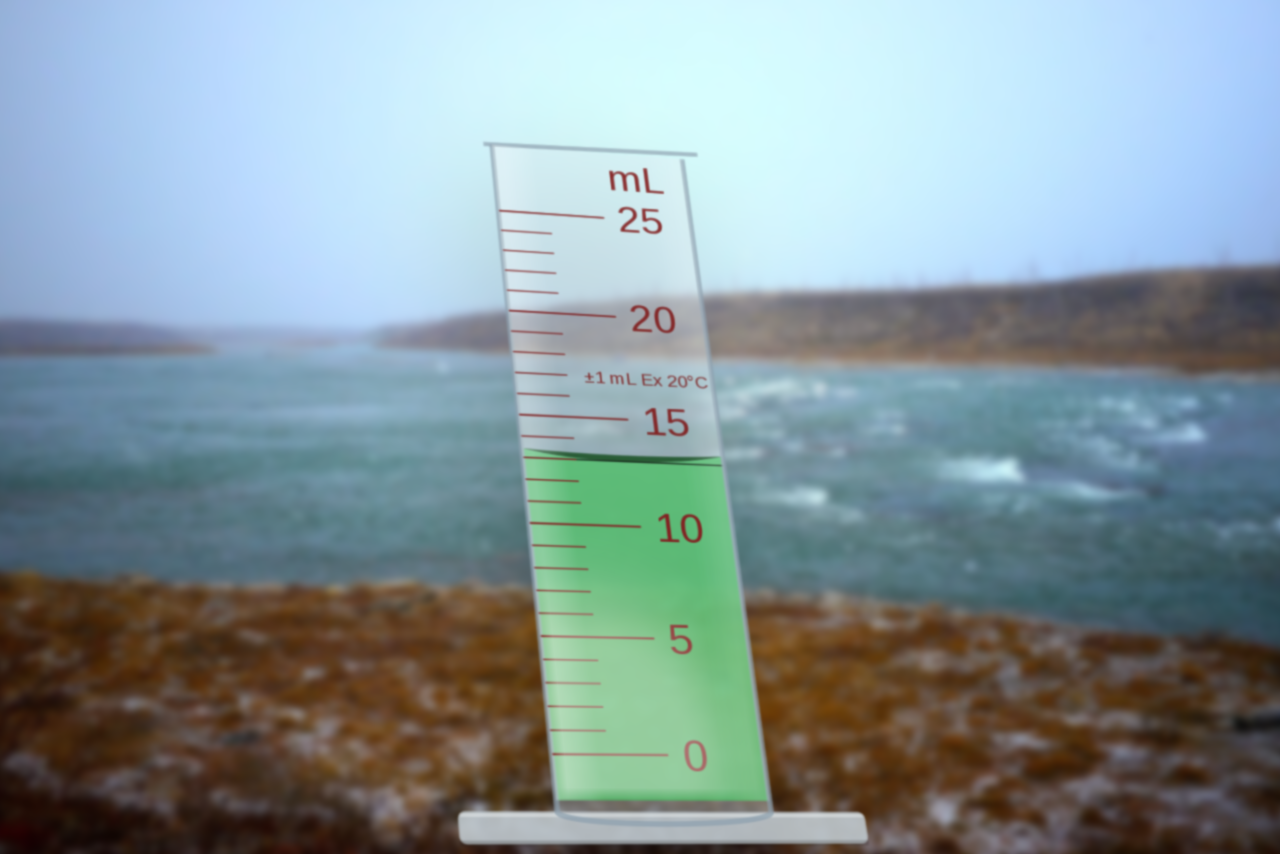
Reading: 13 mL
